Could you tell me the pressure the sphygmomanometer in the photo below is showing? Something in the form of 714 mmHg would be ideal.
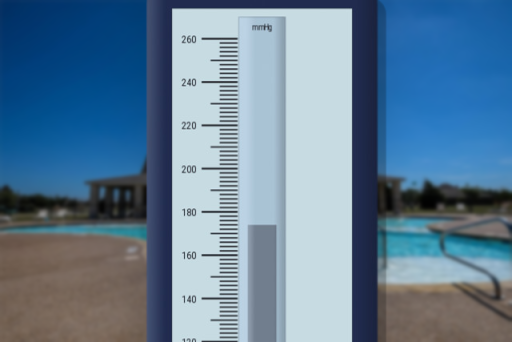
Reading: 174 mmHg
